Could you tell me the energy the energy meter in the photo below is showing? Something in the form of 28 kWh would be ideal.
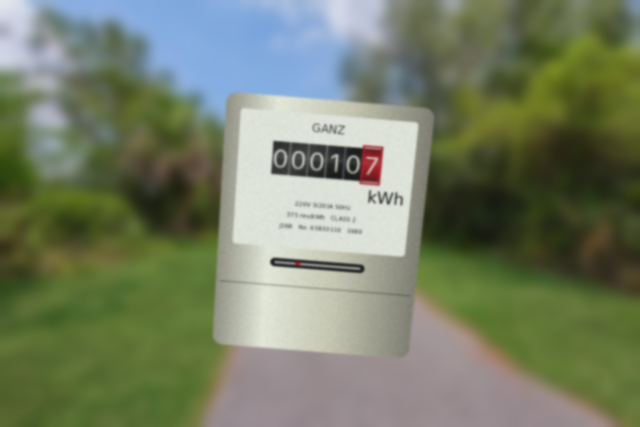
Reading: 10.7 kWh
